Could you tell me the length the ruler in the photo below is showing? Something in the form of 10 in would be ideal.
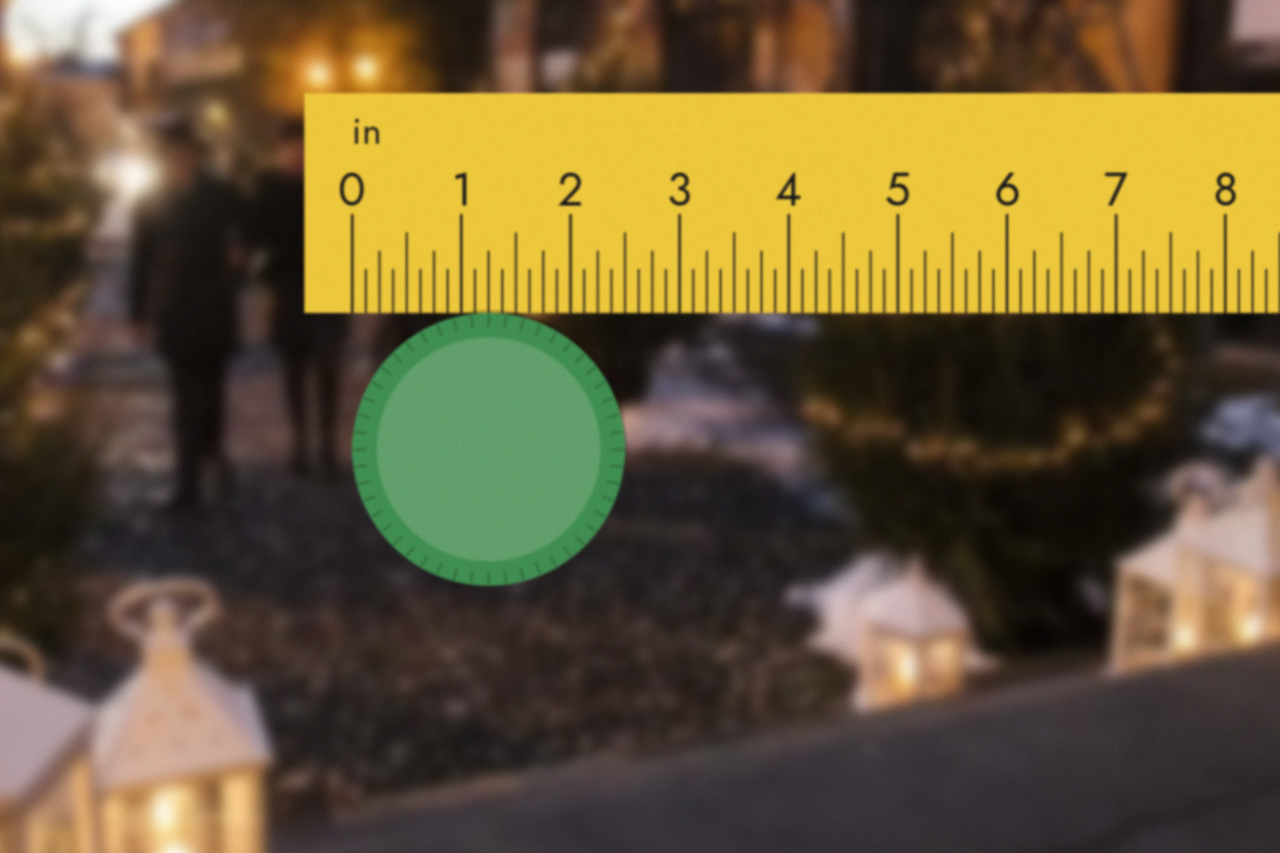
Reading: 2.5 in
